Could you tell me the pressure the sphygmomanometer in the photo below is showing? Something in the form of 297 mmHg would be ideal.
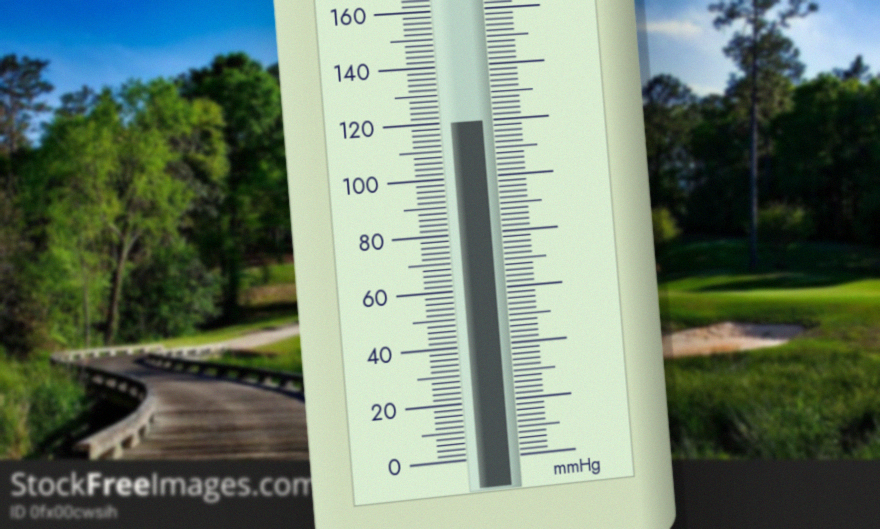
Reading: 120 mmHg
